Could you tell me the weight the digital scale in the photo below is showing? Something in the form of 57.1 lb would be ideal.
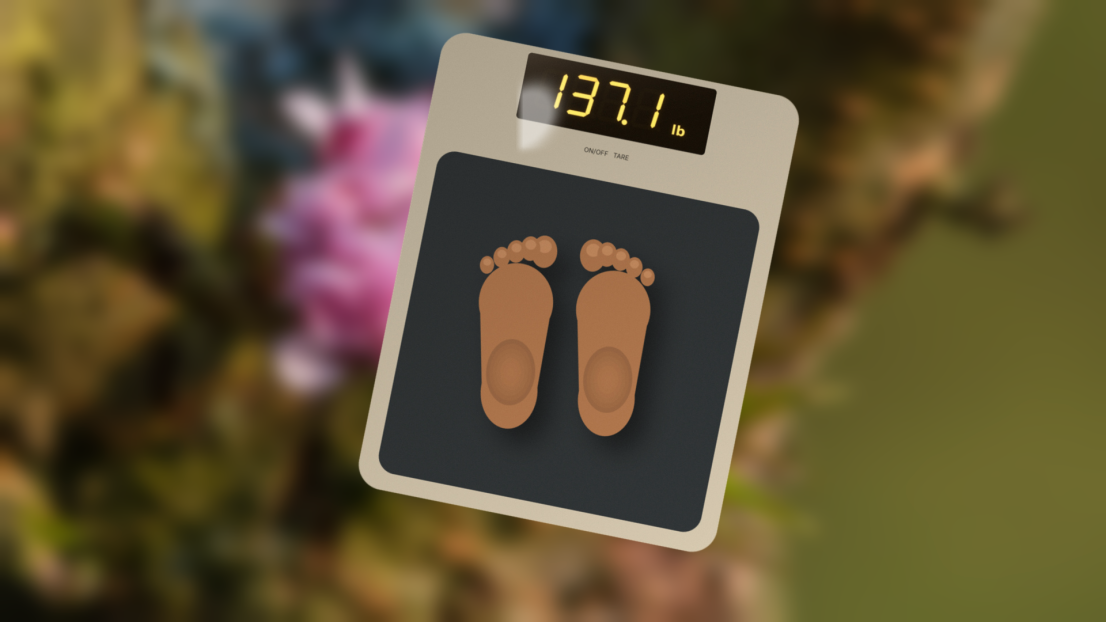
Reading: 137.1 lb
